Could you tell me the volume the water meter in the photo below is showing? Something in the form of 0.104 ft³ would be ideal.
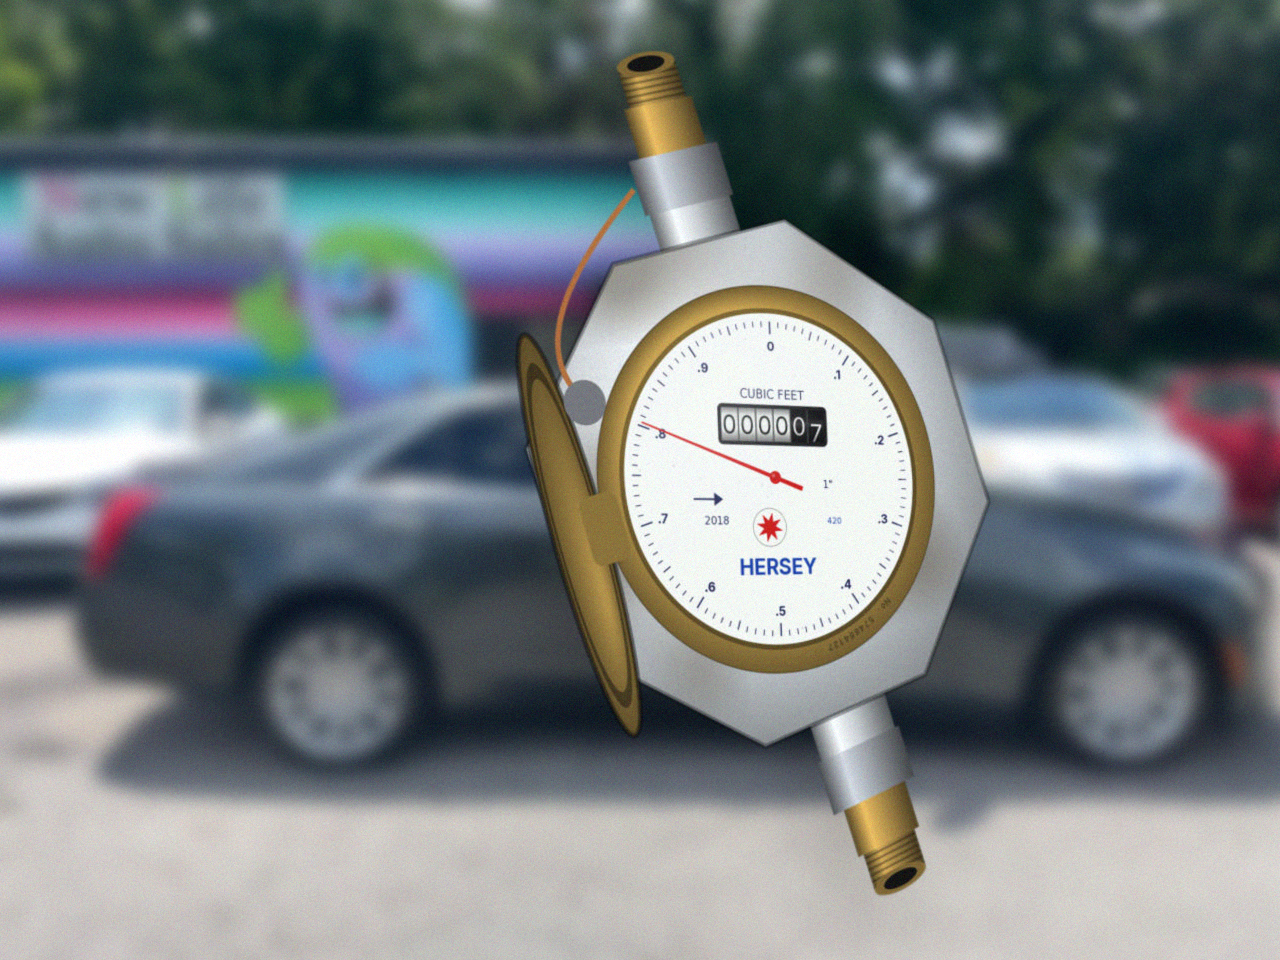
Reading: 6.80 ft³
